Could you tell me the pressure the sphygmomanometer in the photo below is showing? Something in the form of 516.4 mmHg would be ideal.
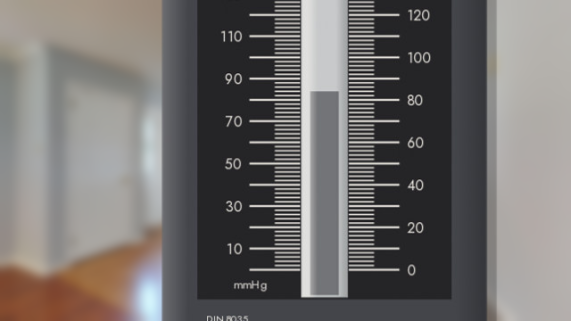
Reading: 84 mmHg
